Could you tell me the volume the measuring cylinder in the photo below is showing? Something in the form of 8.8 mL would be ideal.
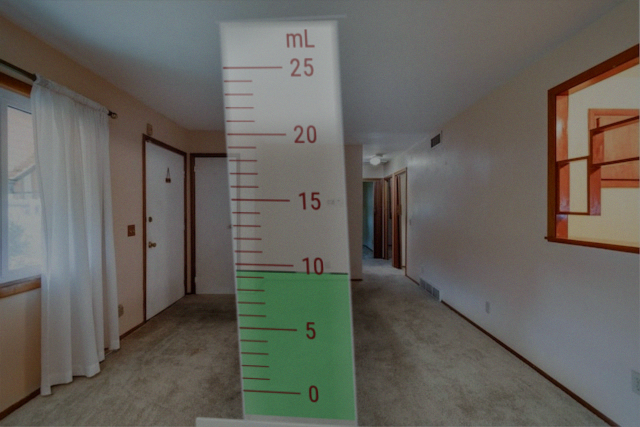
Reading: 9.5 mL
